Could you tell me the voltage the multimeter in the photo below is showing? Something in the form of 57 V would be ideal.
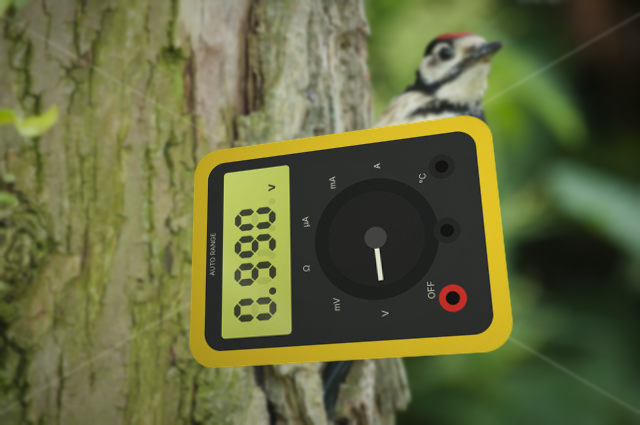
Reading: 0.990 V
